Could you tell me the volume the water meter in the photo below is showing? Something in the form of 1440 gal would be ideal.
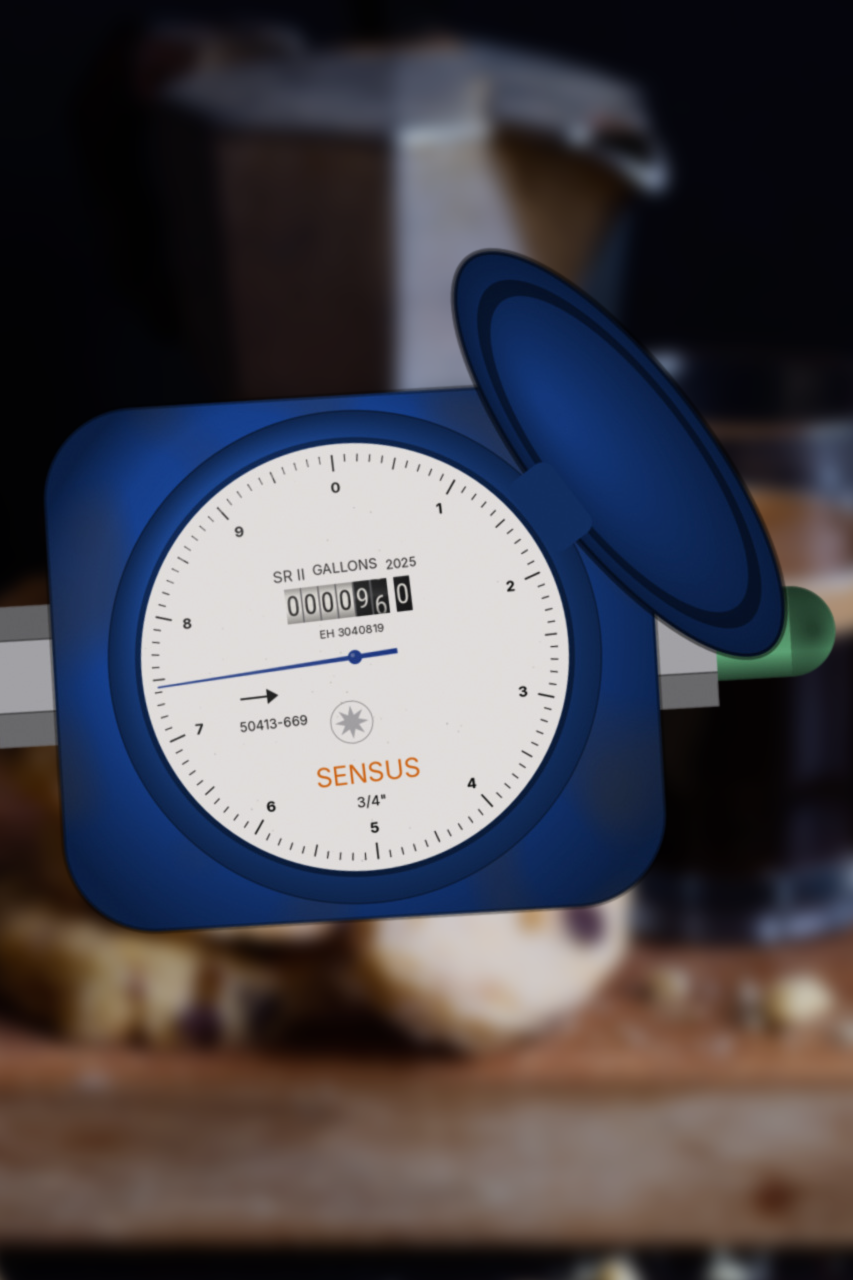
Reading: 957.4 gal
